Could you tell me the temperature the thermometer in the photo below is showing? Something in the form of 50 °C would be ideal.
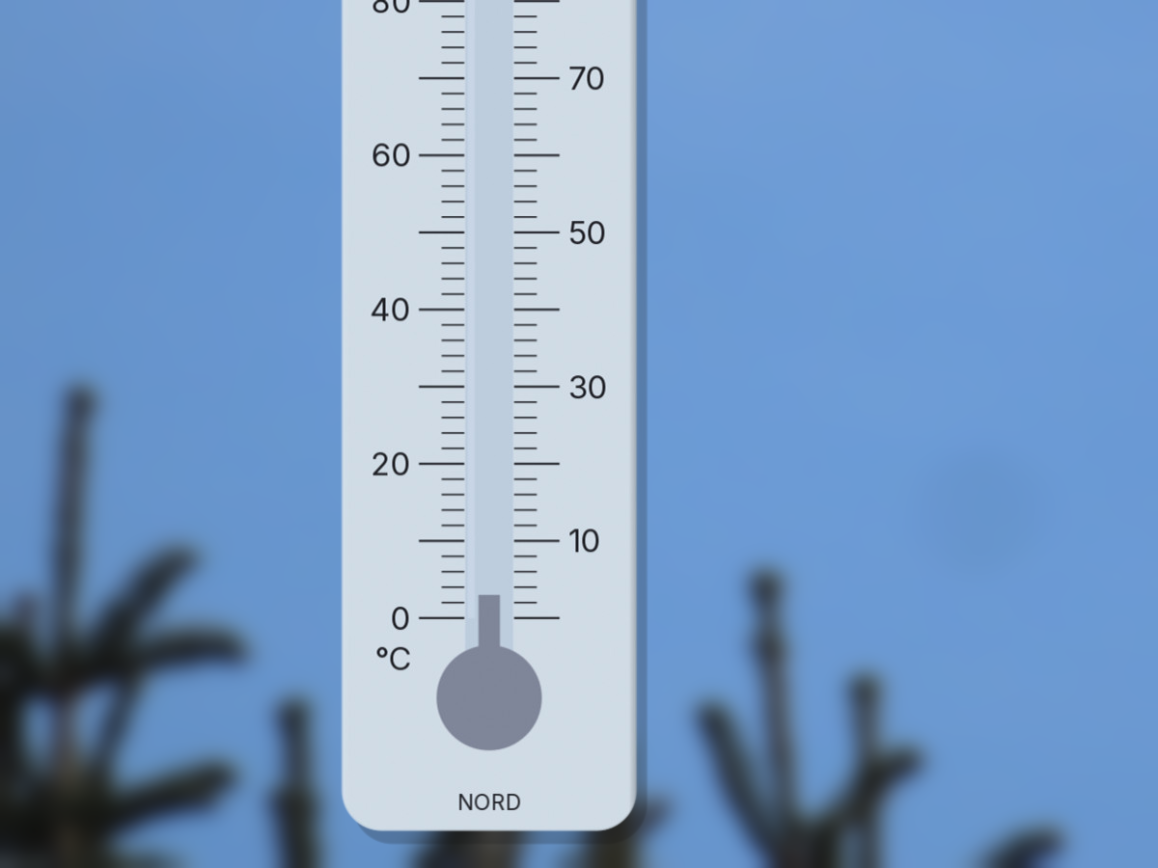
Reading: 3 °C
